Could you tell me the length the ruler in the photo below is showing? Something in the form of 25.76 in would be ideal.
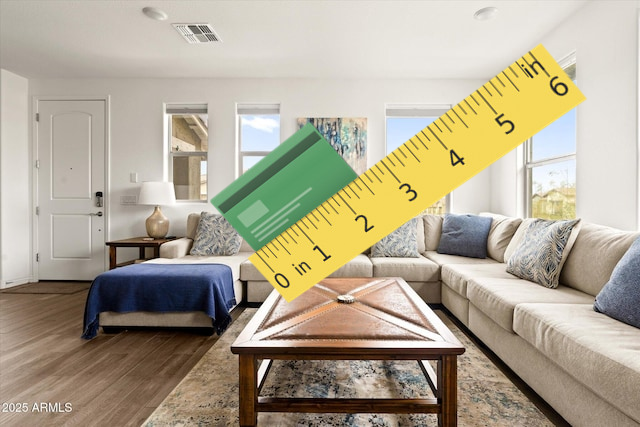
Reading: 2.5 in
